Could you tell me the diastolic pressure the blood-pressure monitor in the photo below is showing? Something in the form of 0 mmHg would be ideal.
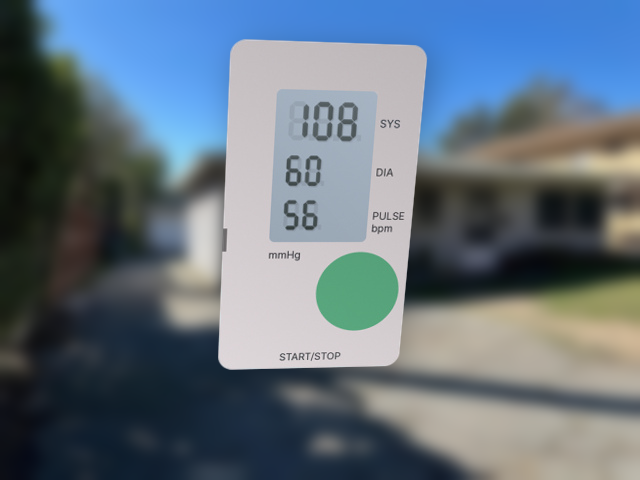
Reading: 60 mmHg
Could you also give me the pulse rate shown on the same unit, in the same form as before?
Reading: 56 bpm
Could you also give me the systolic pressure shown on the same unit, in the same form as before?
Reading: 108 mmHg
